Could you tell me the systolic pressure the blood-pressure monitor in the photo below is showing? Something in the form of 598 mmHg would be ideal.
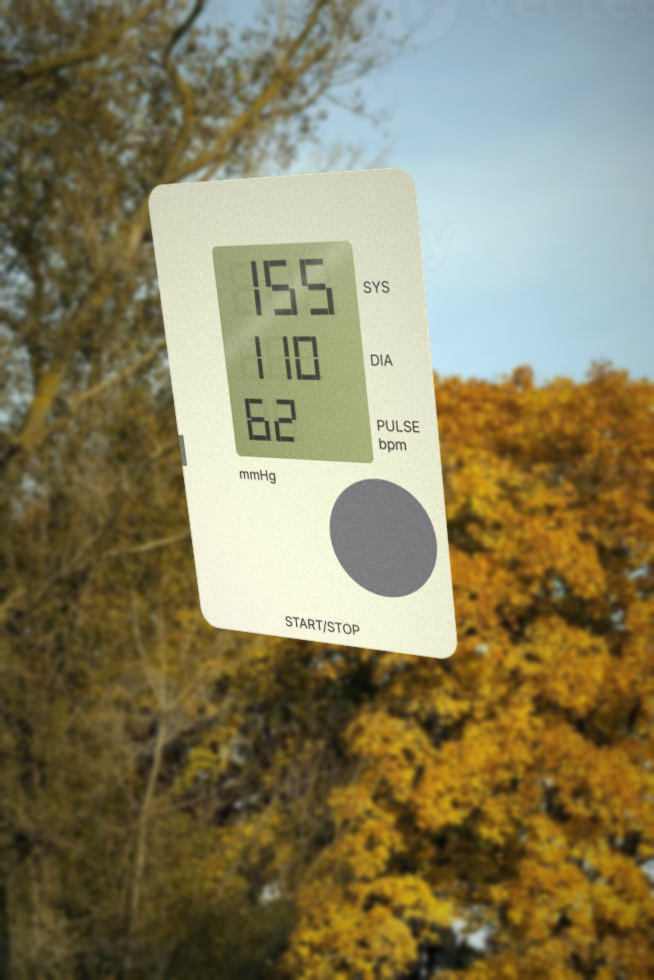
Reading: 155 mmHg
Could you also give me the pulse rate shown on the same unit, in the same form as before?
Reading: 62 bpm
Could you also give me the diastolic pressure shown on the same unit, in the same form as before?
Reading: 110 mmHg
